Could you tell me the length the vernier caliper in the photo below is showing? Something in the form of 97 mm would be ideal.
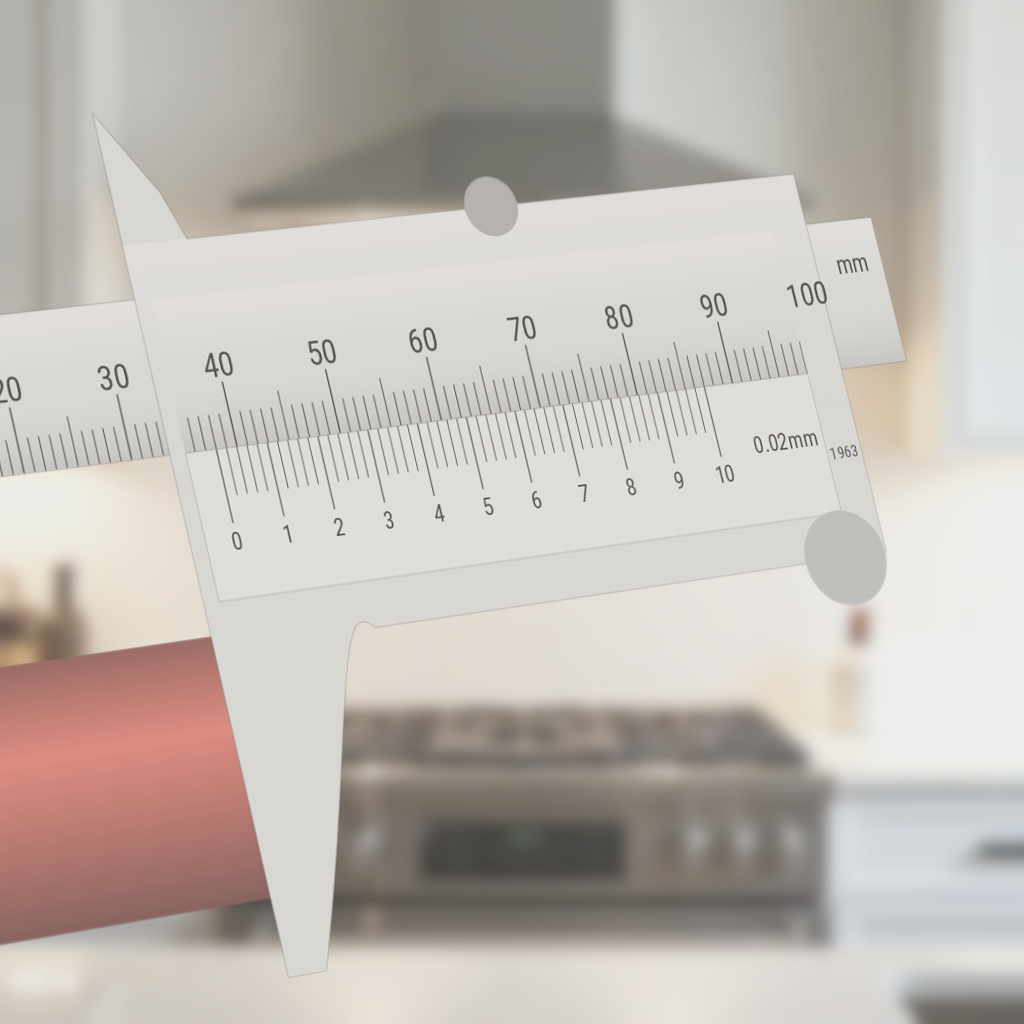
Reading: 38.0 mm
